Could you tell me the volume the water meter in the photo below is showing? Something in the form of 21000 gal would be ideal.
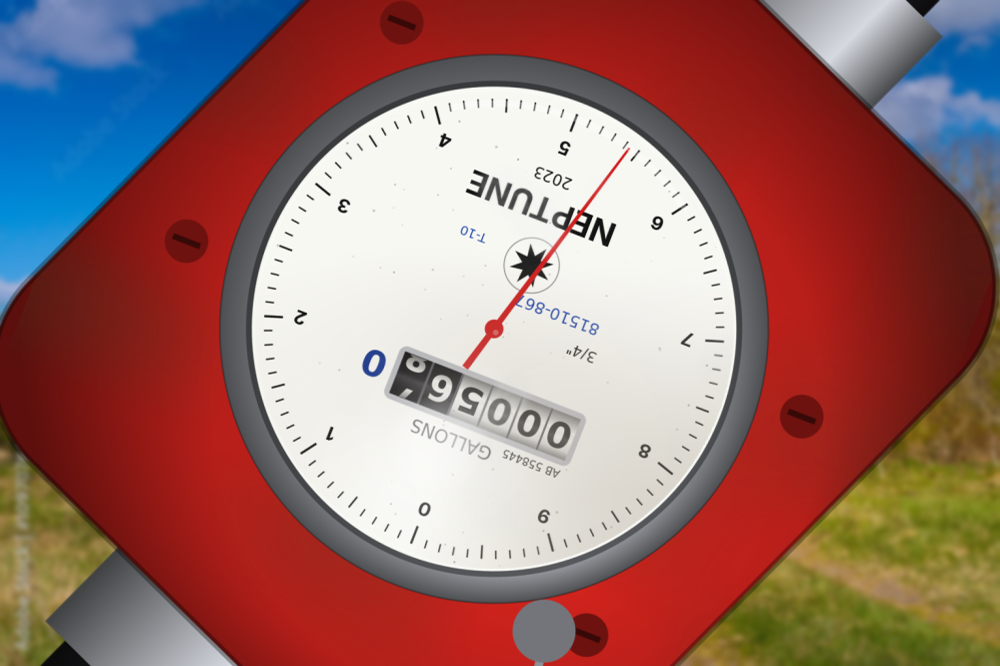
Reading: 5675.4 gal
